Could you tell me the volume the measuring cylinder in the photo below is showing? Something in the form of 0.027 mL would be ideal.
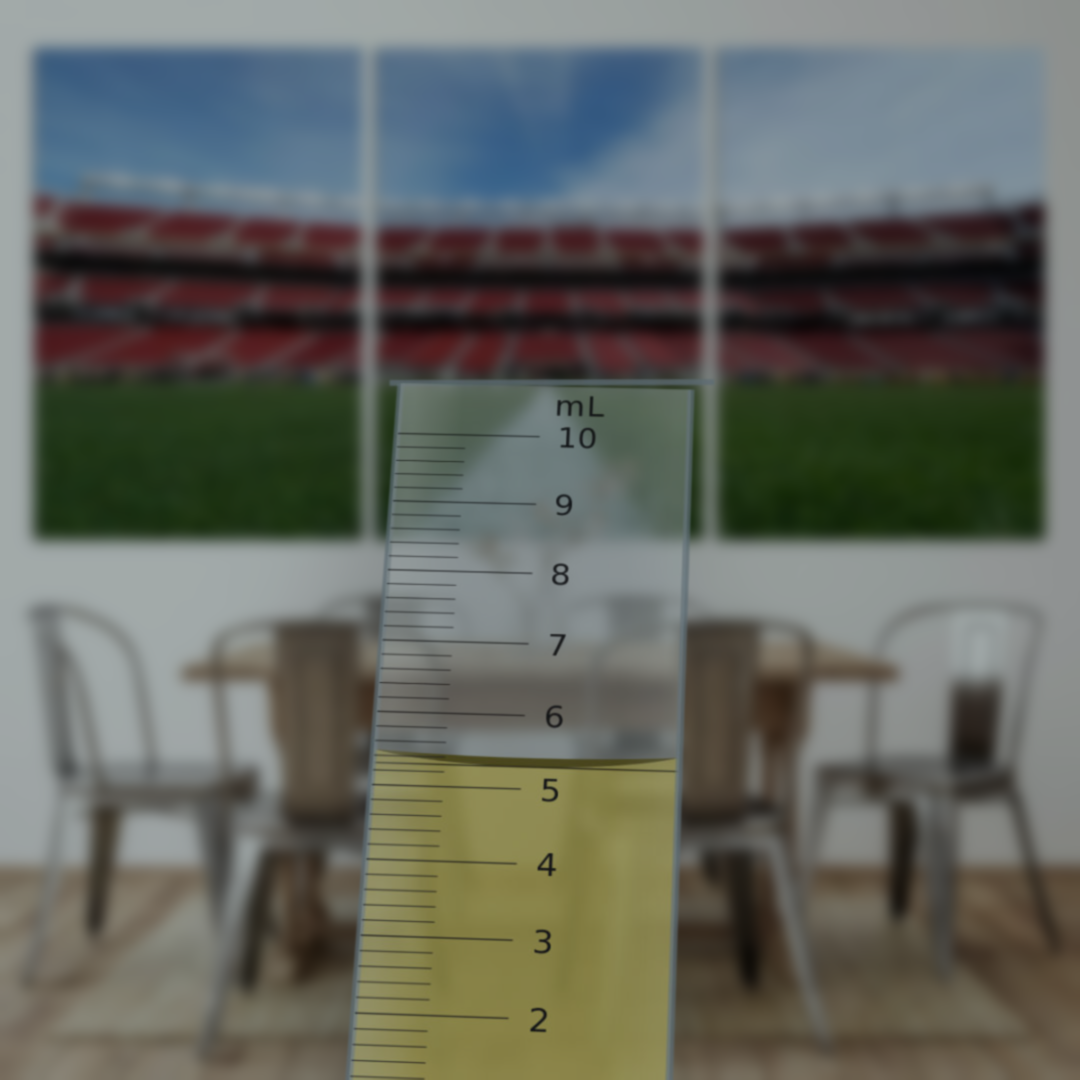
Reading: 5.3 mL
